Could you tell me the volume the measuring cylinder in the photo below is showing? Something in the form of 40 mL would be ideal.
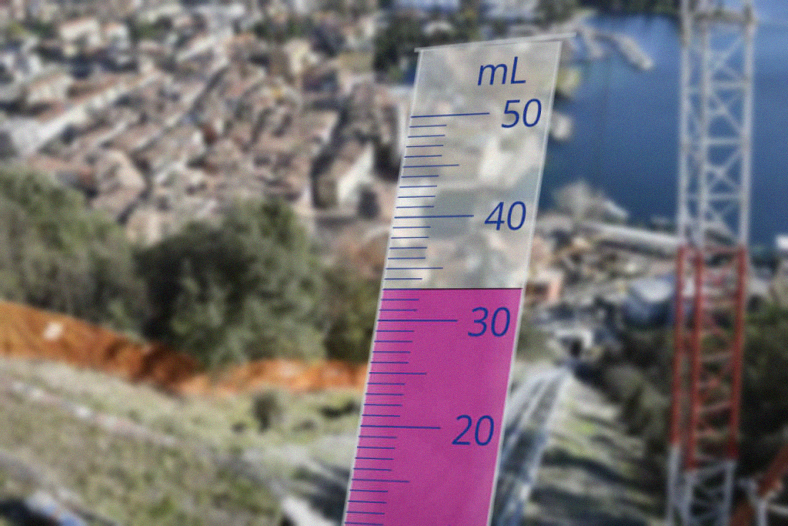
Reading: 33 mL
